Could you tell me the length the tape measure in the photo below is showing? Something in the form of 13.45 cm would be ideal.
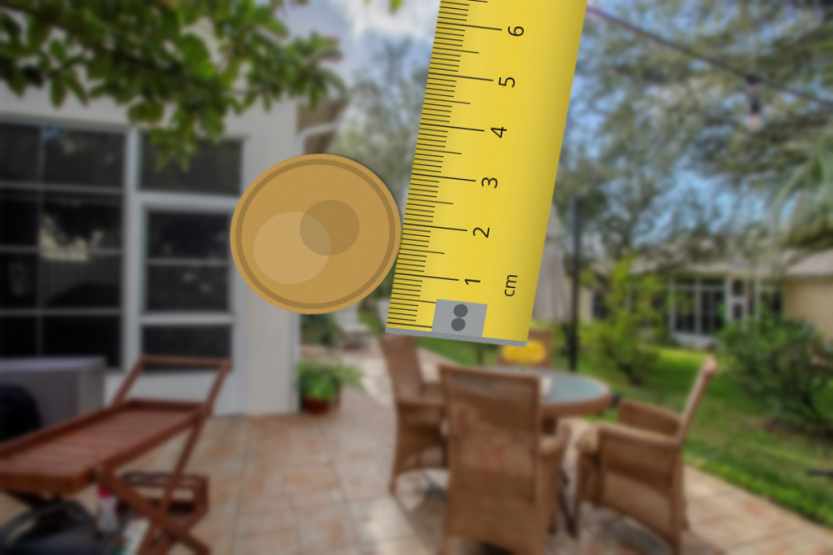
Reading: 3.2 cm
